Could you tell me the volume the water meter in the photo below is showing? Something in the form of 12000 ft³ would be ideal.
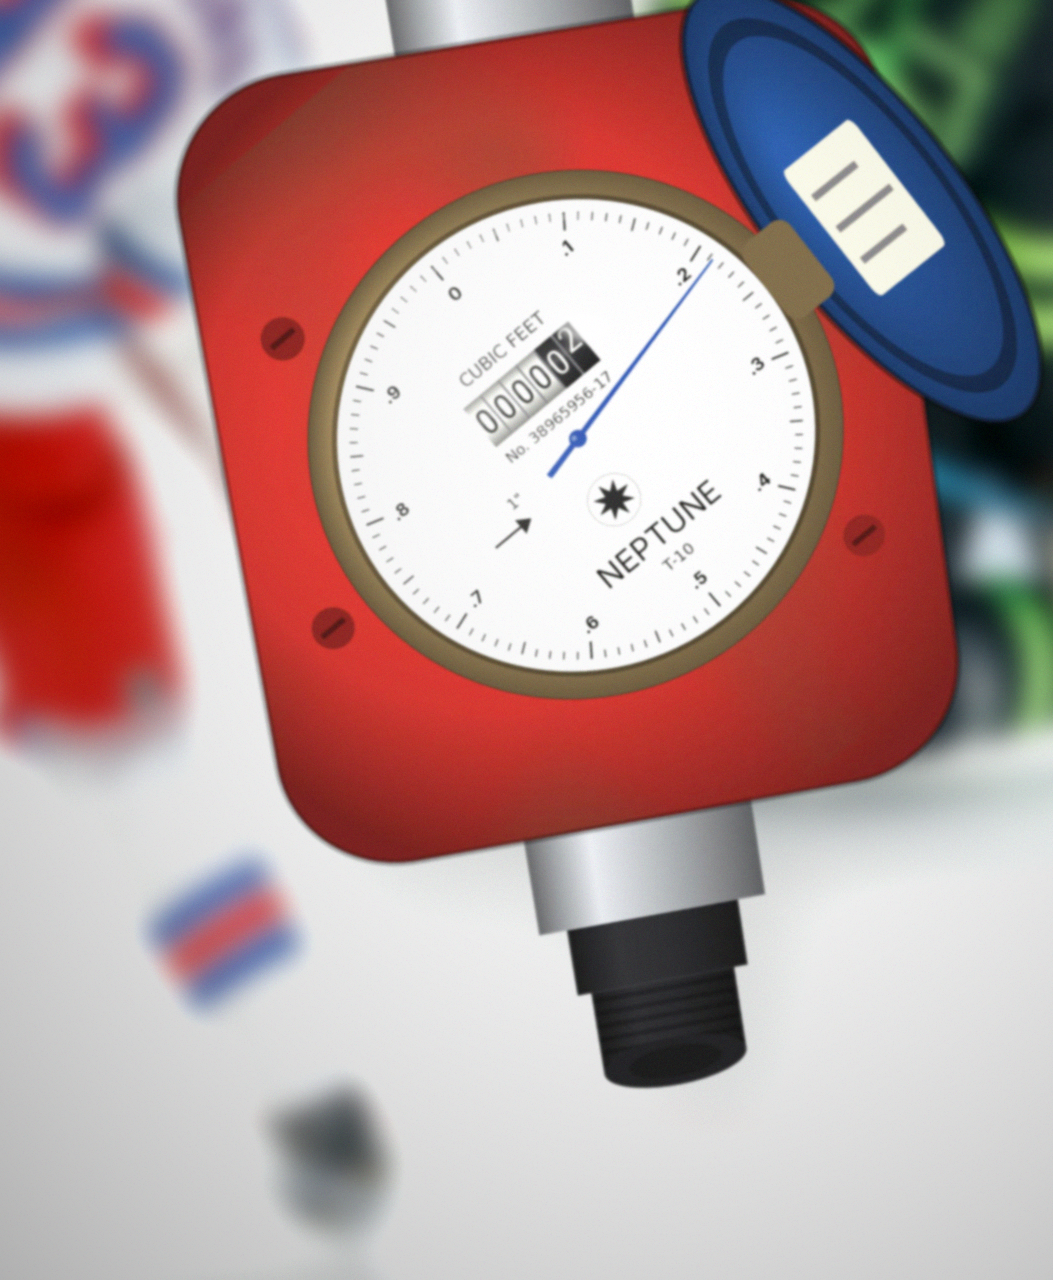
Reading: 2.21 ft³
